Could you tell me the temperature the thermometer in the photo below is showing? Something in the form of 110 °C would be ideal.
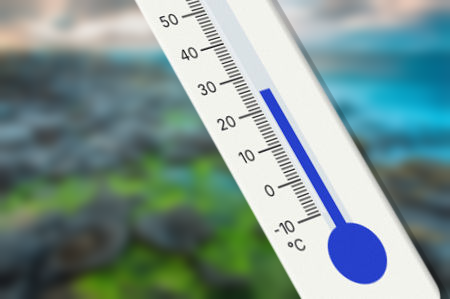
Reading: 25 °C
